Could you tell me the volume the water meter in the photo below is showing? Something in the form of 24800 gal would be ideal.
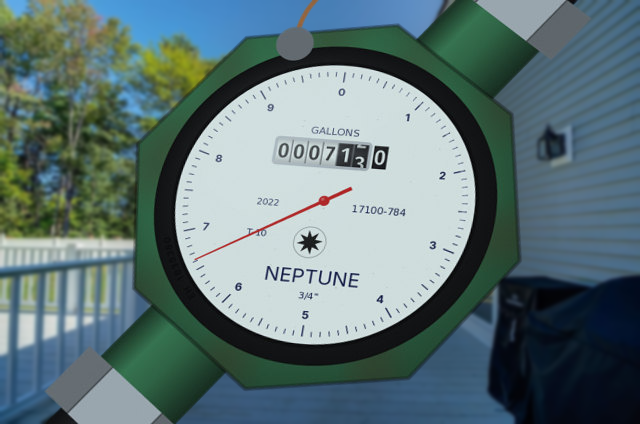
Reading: 7126.6 gal
